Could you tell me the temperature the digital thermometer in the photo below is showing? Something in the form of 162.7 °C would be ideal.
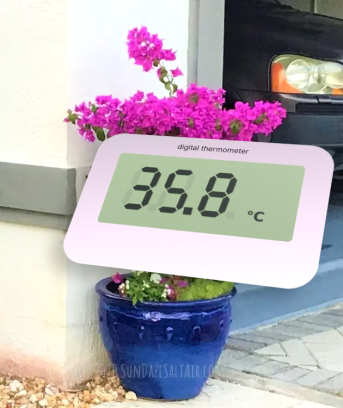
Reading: 35.8 °C
